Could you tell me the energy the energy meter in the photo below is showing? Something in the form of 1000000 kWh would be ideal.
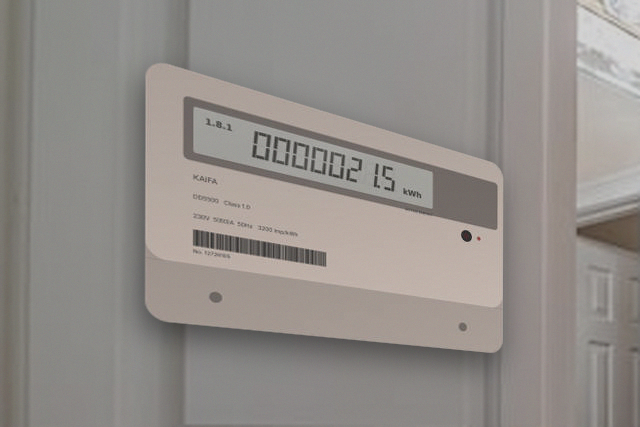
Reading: 21.5 kWh
